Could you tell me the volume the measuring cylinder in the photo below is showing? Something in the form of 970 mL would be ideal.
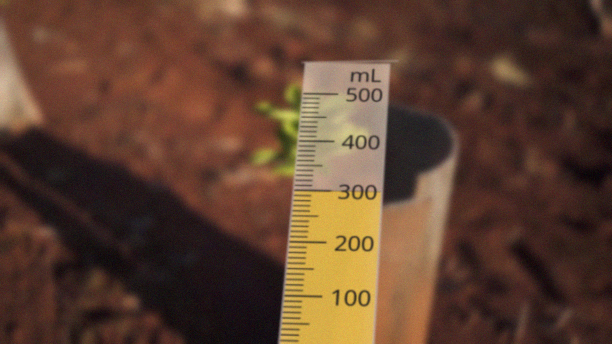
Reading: 300 mL
